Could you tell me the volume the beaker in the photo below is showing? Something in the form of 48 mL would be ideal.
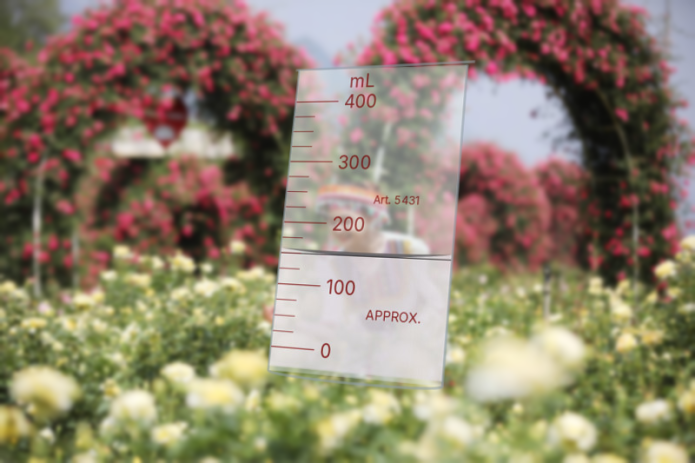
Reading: 150 mL
